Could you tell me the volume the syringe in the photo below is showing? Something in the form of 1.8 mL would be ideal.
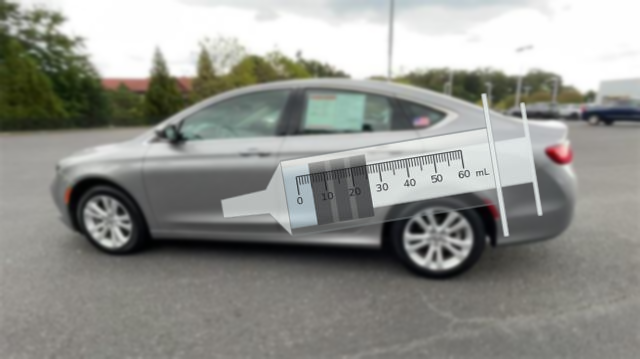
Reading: 5 mL
